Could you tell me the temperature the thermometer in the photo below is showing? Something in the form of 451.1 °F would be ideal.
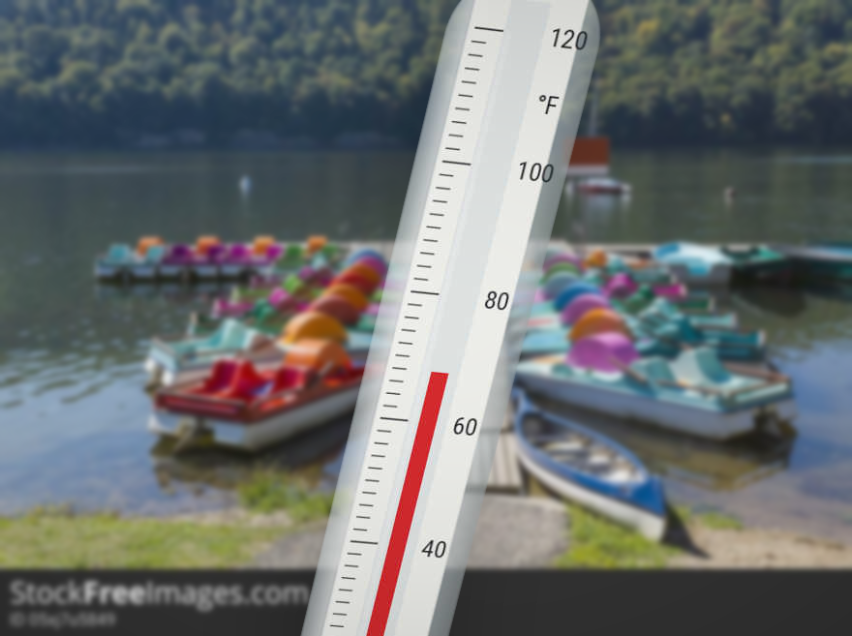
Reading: 68 °F
